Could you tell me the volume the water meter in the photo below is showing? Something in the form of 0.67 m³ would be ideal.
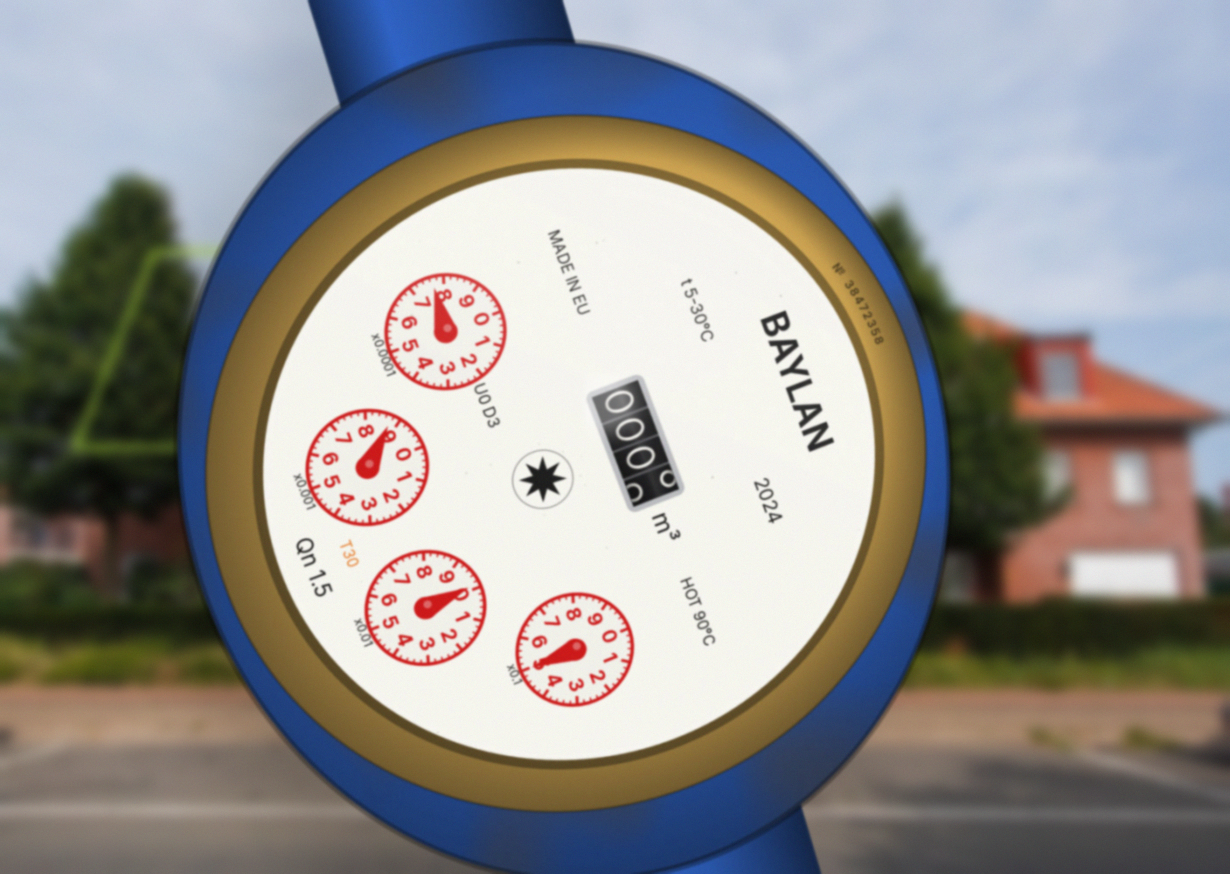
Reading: 8.4987 m³
